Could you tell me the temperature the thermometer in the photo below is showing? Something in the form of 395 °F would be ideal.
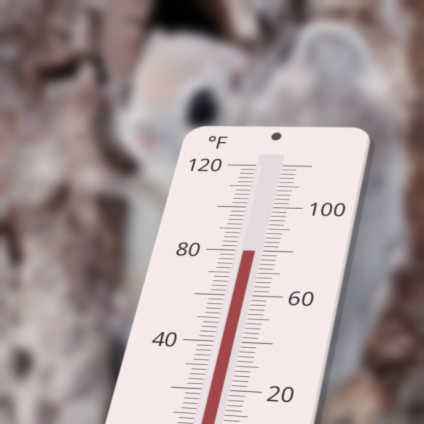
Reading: 80 °F
